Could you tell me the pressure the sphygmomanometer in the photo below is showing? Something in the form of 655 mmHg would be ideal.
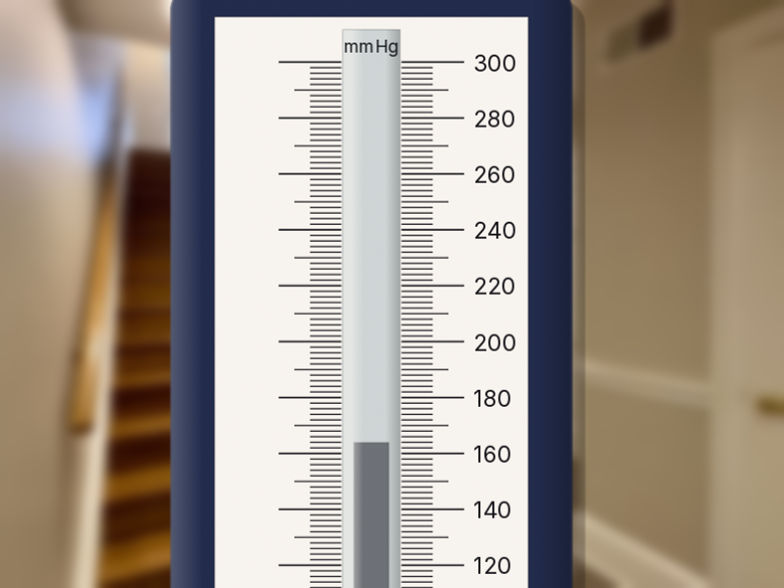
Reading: 164 mmHg
